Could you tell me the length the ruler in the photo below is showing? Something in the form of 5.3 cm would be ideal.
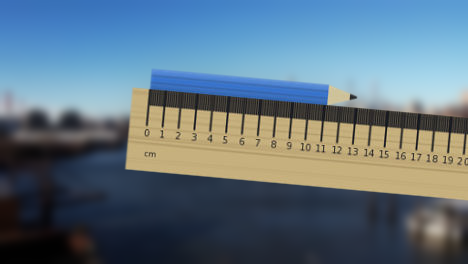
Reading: 13 cm
